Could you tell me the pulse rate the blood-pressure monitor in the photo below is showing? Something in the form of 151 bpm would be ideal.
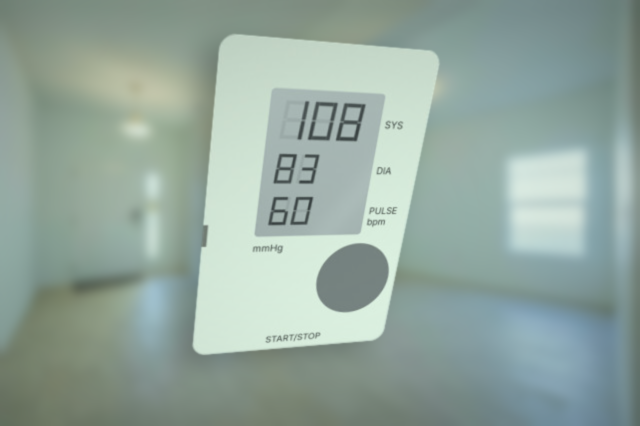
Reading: 60 bpm
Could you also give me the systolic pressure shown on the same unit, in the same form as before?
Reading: 108 mmHg
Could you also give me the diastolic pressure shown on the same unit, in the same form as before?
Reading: 83 mmHg
